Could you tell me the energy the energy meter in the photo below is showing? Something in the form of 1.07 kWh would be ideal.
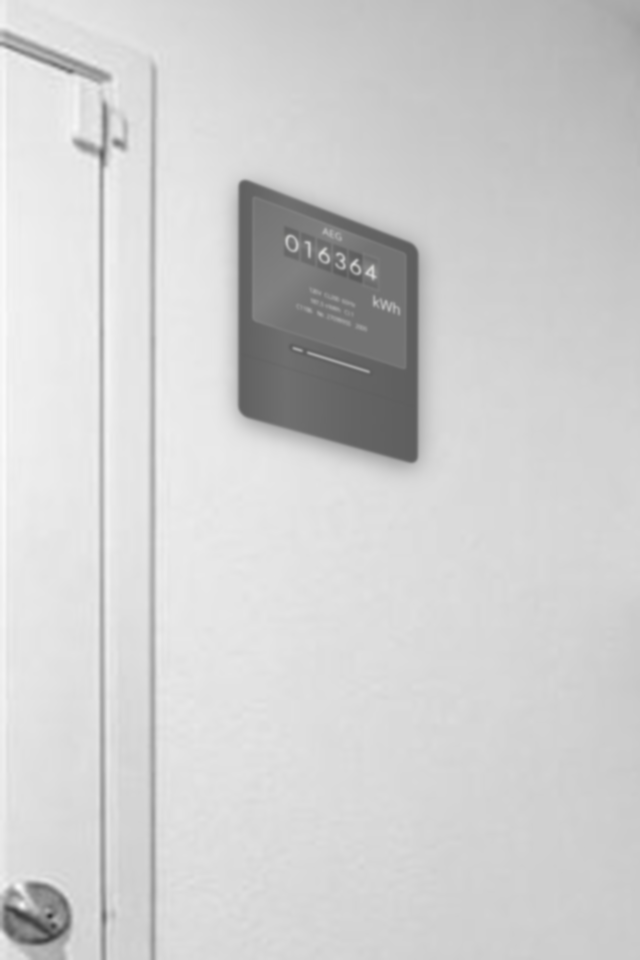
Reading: 1636.4 kWh
